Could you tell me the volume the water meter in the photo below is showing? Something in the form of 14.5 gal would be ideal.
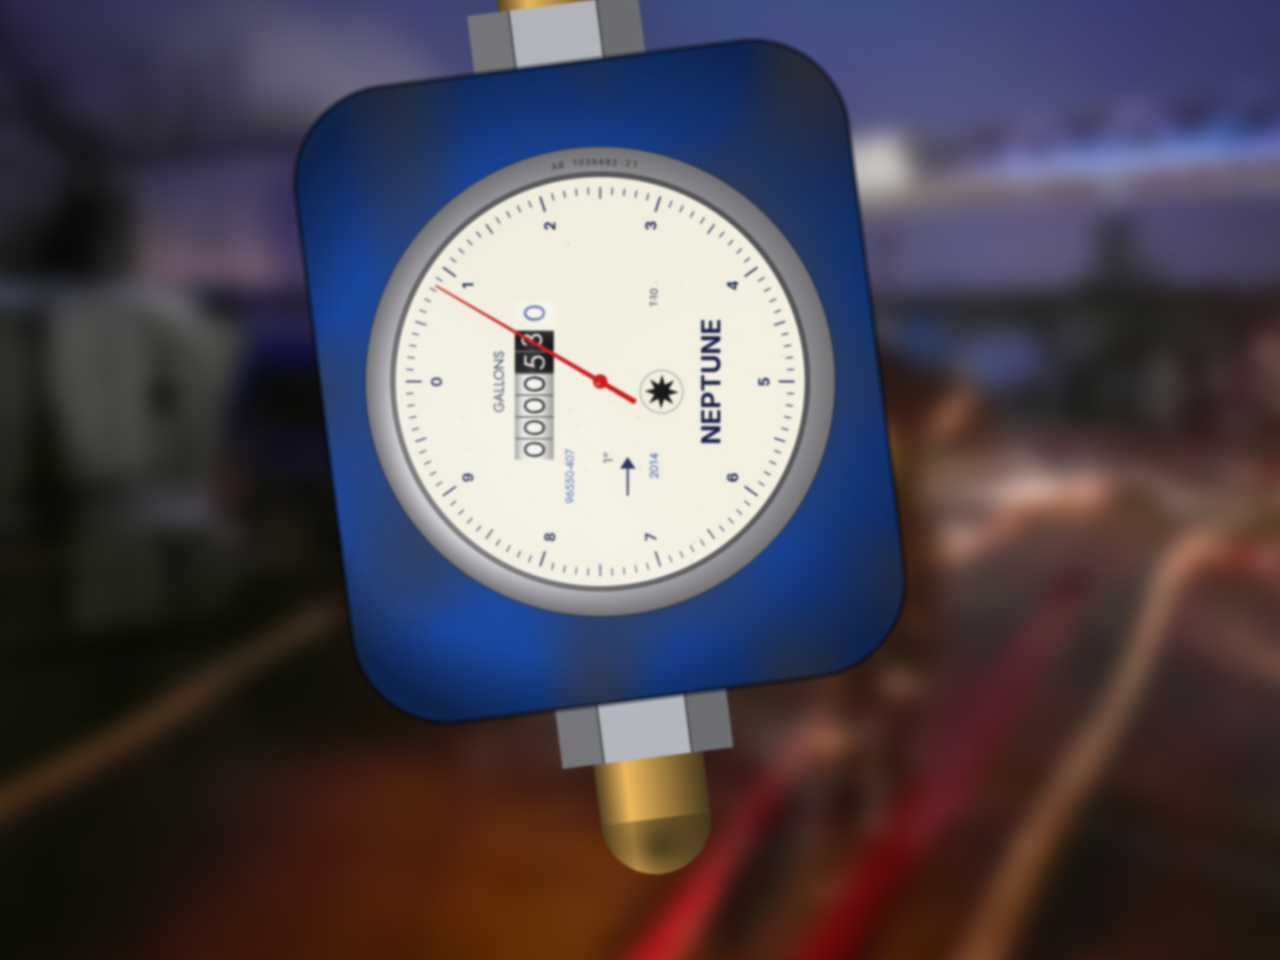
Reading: 530.8 gal
